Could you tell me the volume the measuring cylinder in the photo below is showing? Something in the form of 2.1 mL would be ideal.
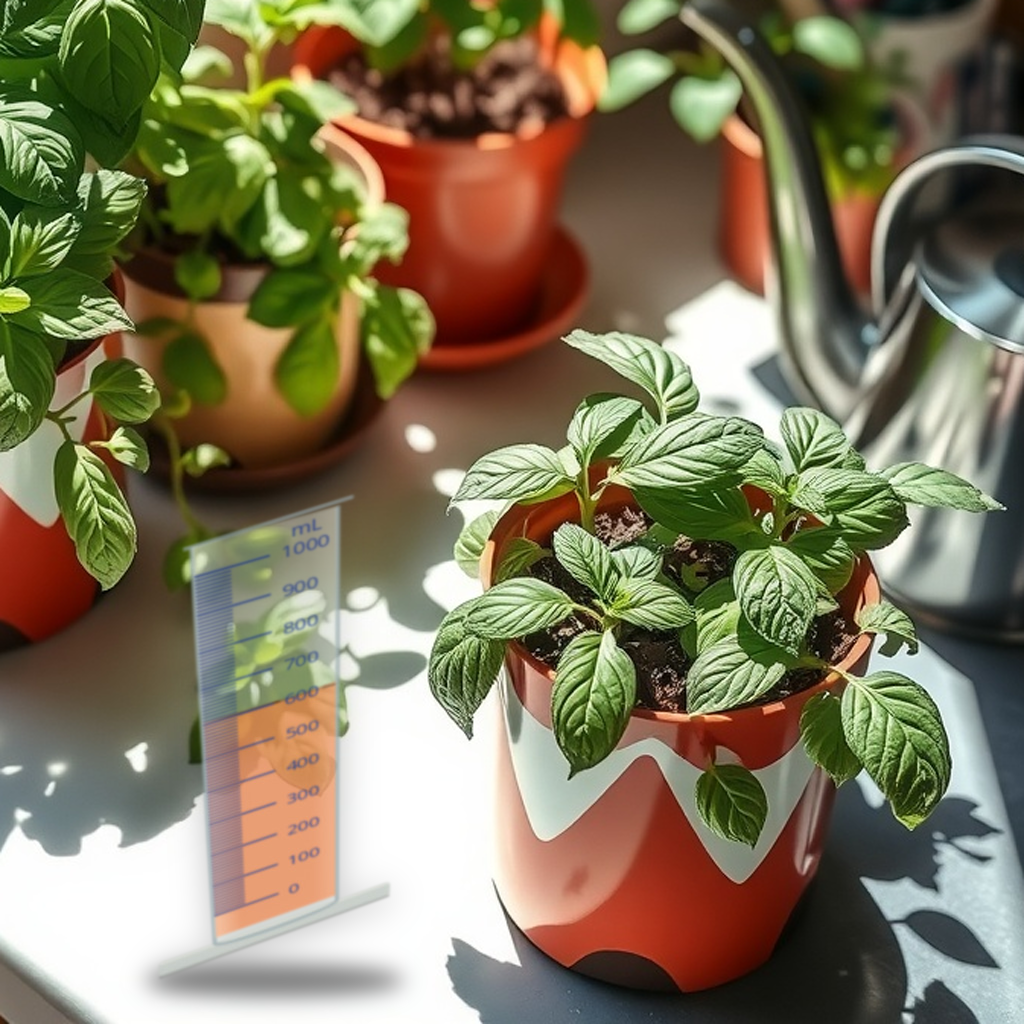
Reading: 600 mL
